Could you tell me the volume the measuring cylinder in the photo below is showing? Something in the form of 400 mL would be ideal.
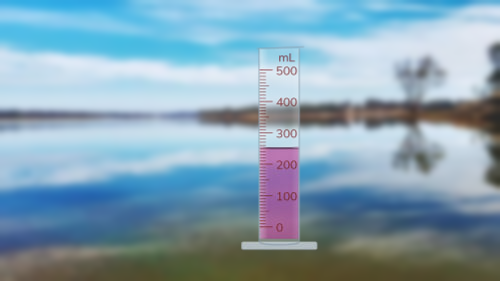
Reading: 250 mL
